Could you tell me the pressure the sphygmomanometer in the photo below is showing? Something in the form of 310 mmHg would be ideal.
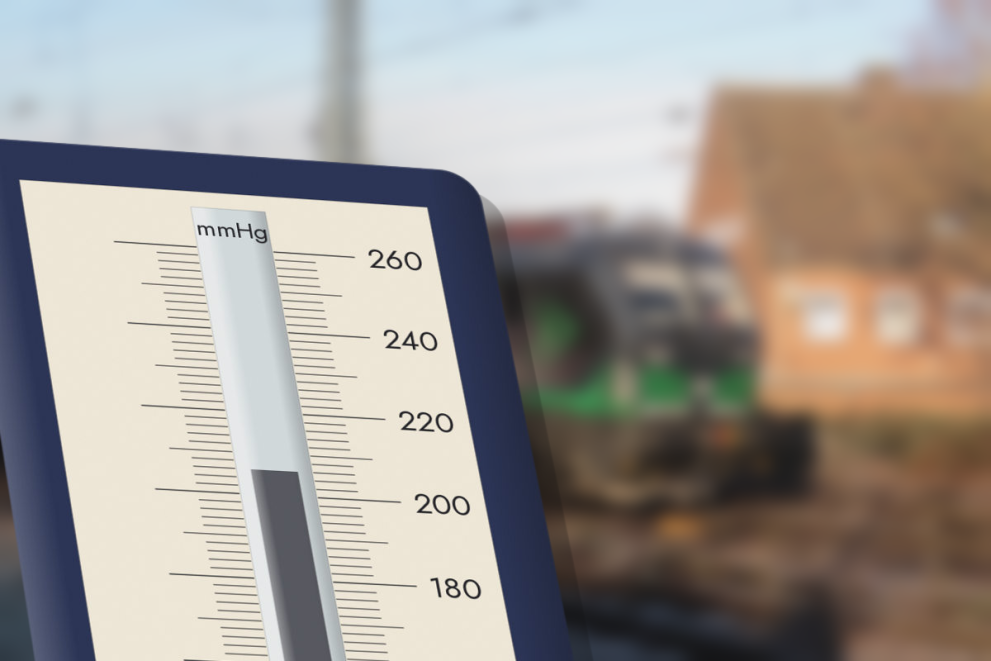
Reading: 206 mmHg
